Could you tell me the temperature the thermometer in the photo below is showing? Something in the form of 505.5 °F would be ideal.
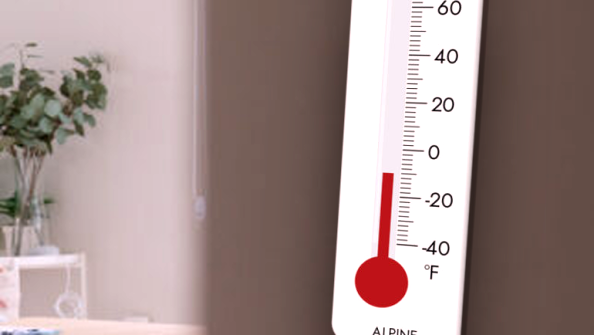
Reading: -10 °F
